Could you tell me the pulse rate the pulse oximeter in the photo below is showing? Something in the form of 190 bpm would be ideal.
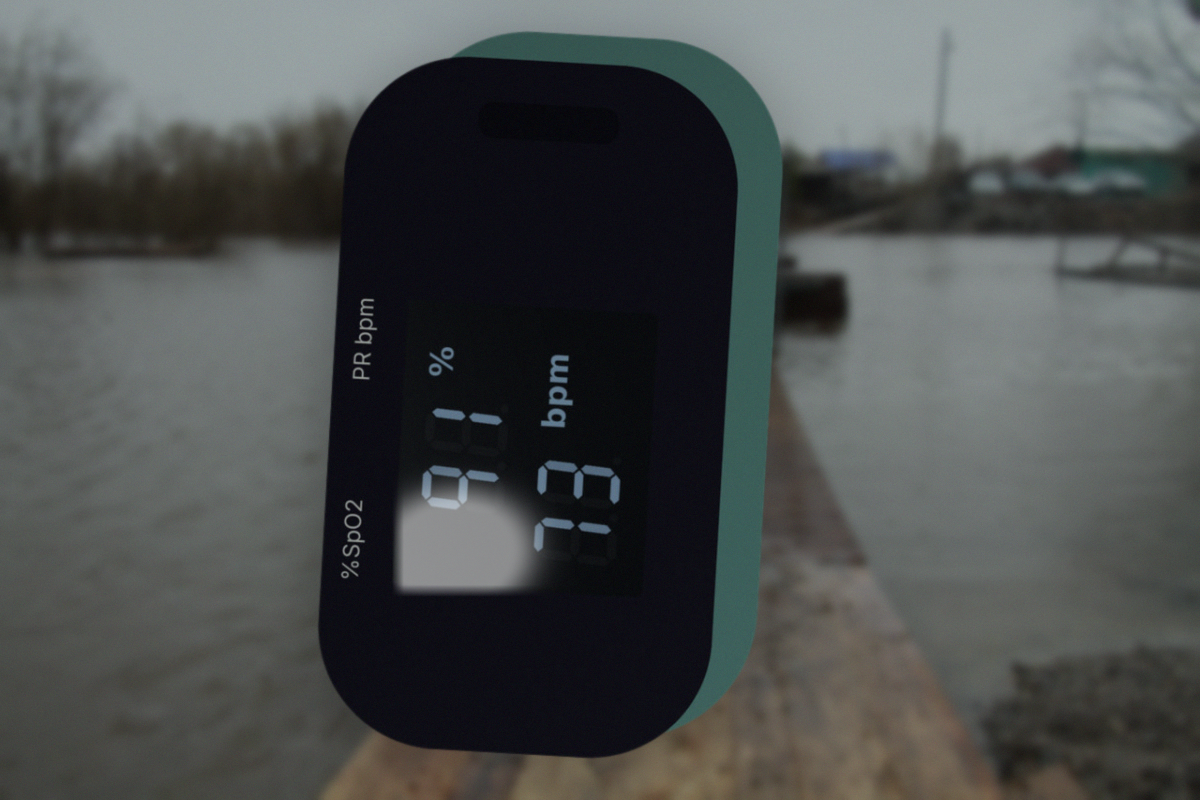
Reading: 73 bpm
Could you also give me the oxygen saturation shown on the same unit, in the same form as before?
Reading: 91 %
